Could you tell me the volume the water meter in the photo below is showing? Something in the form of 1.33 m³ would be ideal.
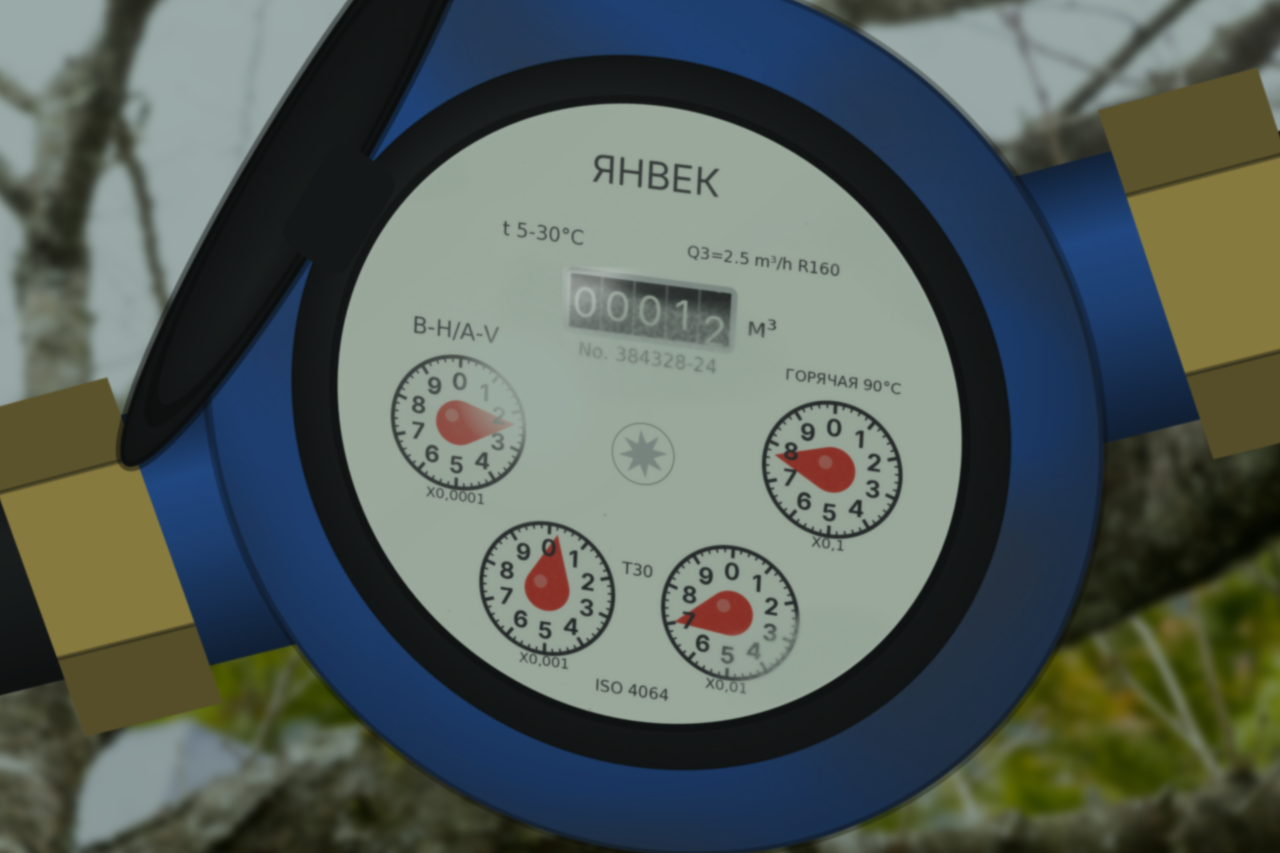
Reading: 11.7702 m³
